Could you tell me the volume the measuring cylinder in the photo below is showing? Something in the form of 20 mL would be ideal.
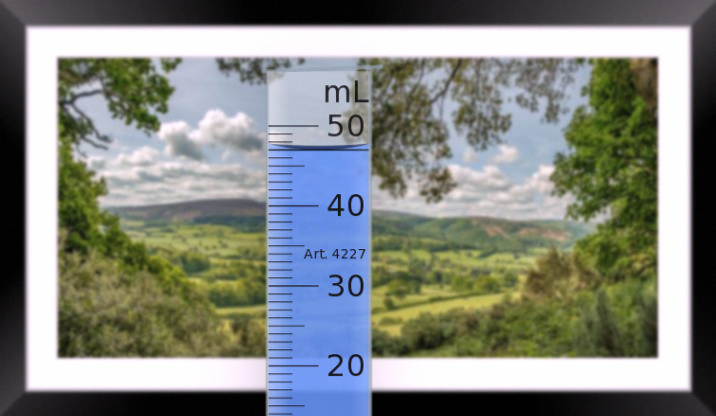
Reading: 47 mL
